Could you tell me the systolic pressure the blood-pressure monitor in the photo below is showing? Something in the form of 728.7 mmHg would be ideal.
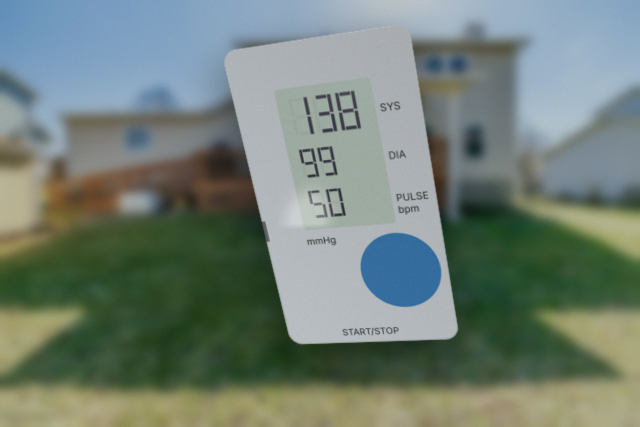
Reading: 138 mmHg
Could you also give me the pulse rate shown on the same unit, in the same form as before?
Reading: 50 bpm
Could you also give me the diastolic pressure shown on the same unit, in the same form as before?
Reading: 99 mmHg
